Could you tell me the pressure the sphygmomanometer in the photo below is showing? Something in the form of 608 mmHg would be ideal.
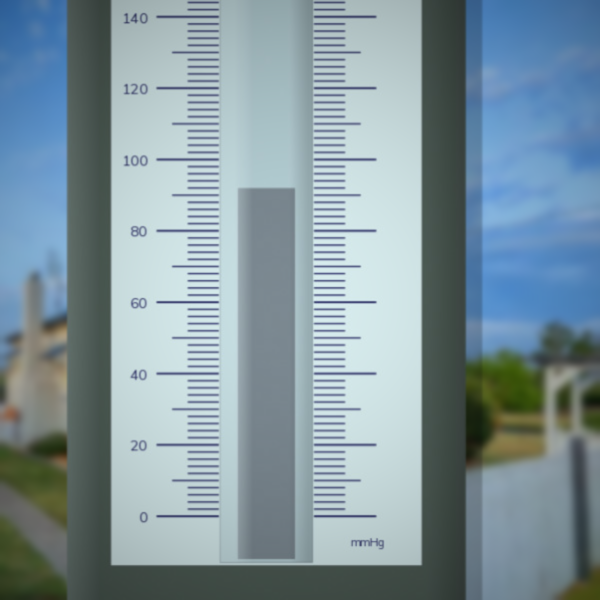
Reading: 92 mmHg
